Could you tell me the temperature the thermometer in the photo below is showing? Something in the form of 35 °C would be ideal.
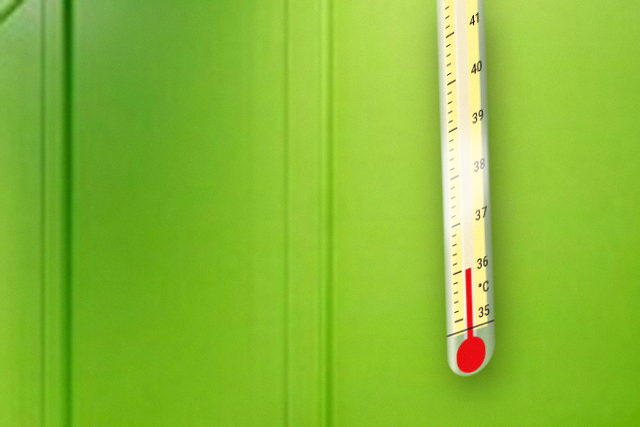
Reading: 36 °C
